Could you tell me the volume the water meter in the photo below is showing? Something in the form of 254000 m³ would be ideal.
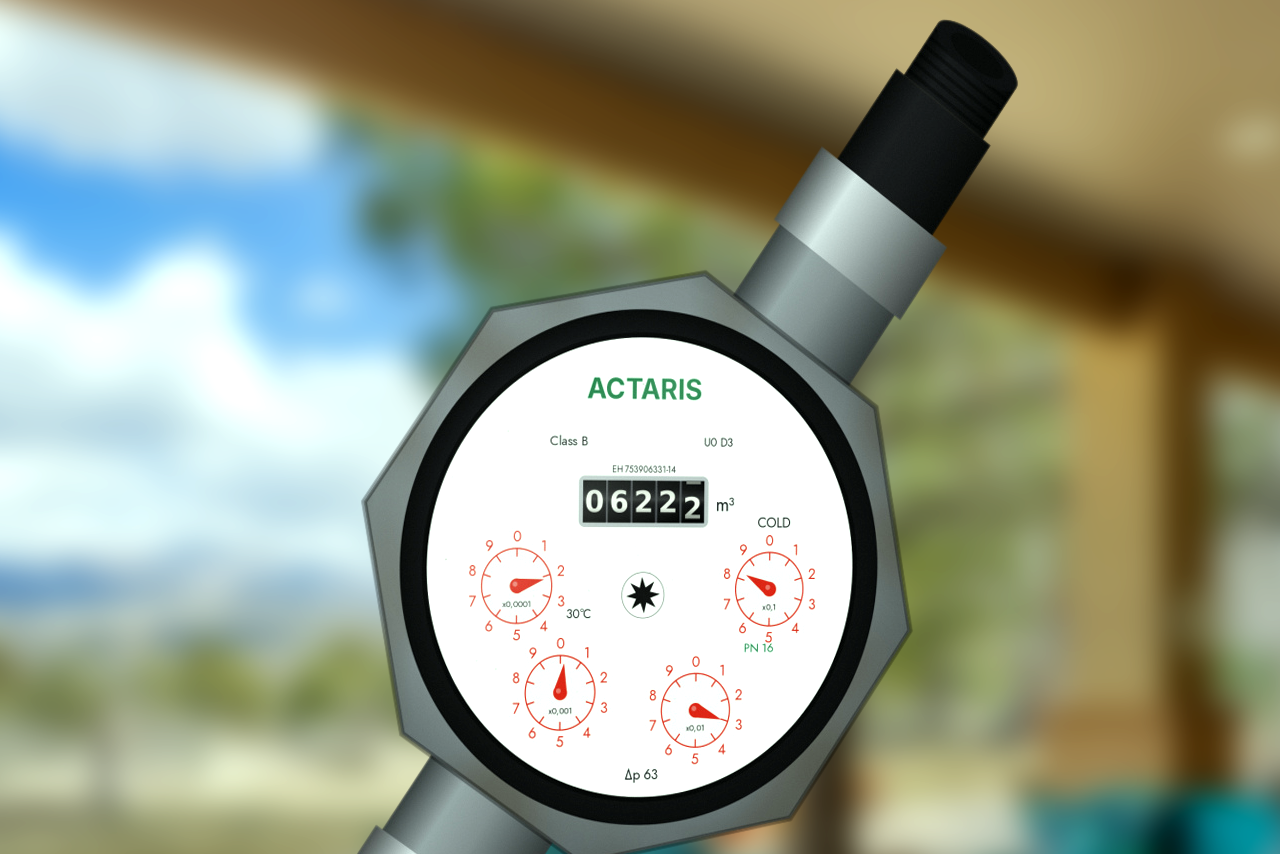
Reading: 6221.8302 m³
